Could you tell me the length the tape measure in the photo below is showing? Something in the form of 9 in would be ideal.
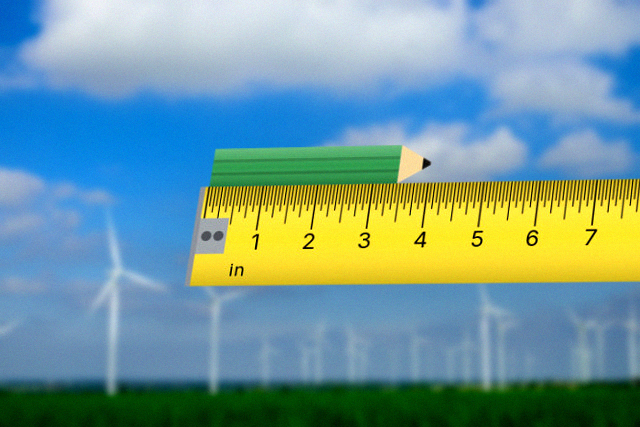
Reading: 4 in
